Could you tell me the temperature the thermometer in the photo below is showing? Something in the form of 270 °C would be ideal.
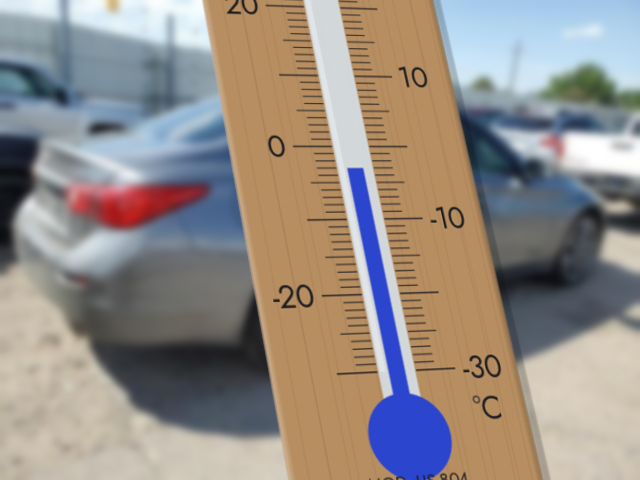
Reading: -3 °C
